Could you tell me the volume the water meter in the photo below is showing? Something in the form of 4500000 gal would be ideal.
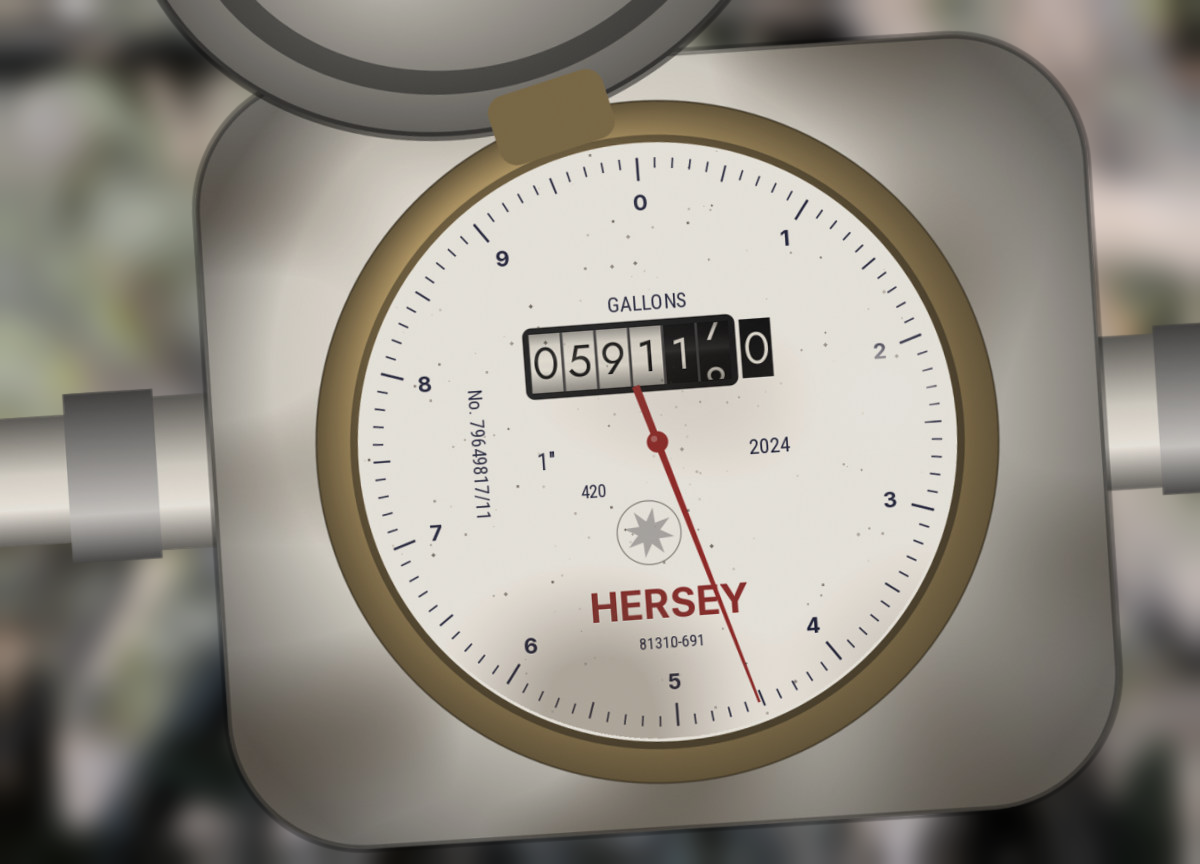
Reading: 591174.5 gal
